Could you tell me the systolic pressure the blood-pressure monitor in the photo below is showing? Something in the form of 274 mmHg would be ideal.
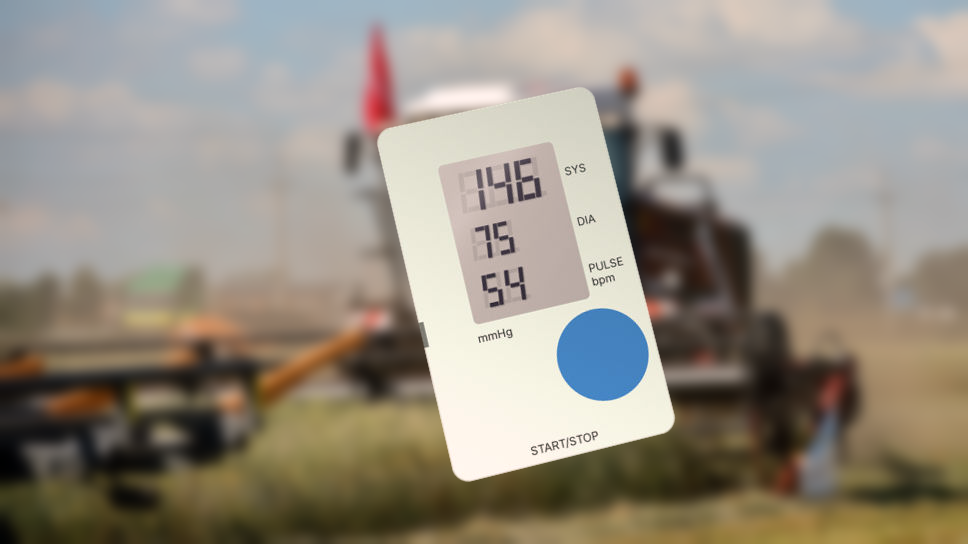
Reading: 146 mmHg
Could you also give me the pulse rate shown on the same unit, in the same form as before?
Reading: 54 bpm
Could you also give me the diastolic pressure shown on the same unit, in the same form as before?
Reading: 75 mmHg
